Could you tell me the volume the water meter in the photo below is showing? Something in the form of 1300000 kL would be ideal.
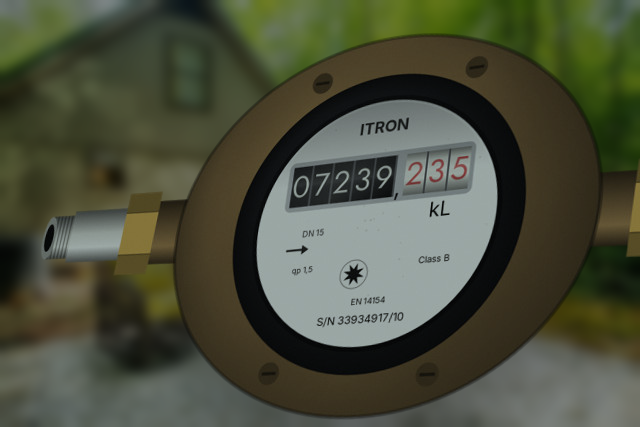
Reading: 7239.235 kL
